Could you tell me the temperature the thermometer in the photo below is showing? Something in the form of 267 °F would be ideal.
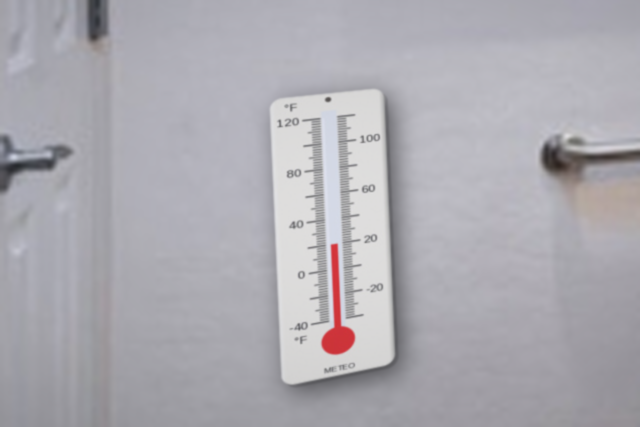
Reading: 20 °F
